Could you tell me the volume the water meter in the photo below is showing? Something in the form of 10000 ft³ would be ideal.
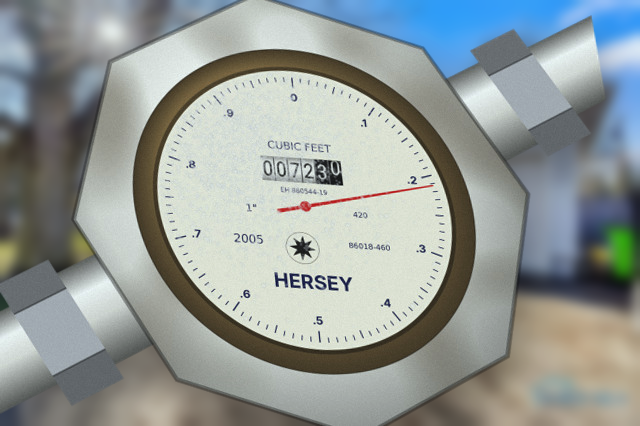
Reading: 7230.21 ft³
